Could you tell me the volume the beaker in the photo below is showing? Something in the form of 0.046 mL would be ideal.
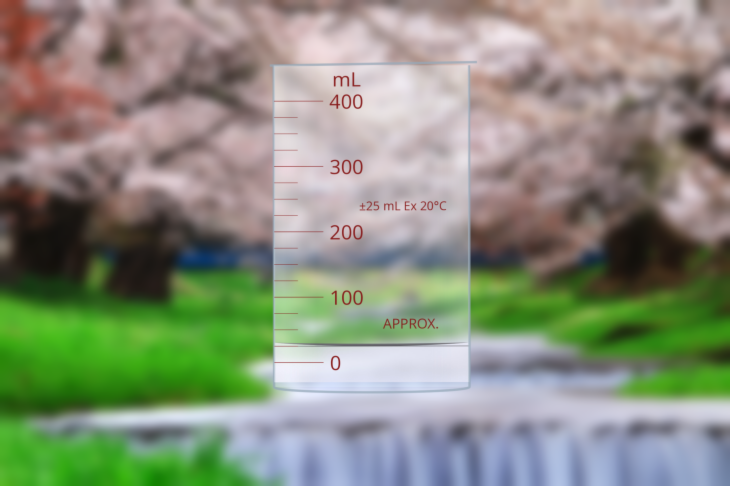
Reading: 25 mL
